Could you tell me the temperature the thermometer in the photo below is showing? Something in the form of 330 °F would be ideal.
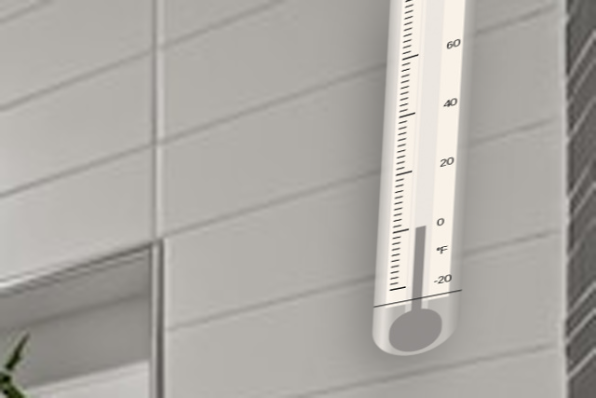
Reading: 0 °F
